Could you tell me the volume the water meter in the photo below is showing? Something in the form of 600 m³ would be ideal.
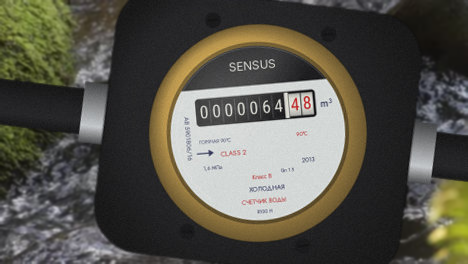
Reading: 64.48 m³
